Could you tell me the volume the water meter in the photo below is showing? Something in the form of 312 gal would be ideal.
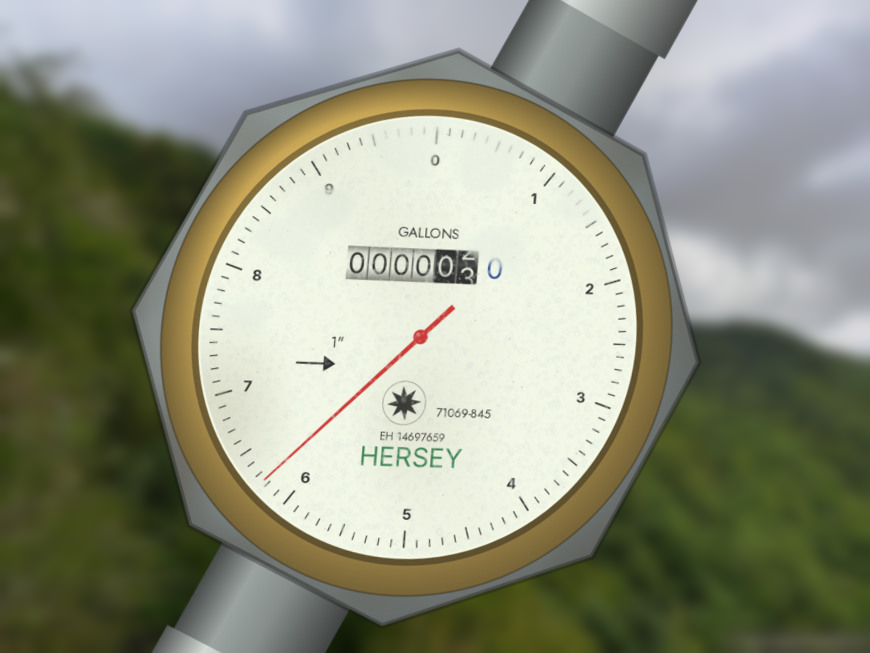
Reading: 26.2 gal
